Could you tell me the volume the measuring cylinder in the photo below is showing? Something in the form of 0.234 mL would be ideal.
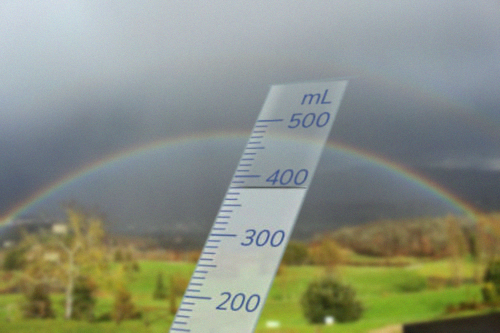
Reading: 380 mL
